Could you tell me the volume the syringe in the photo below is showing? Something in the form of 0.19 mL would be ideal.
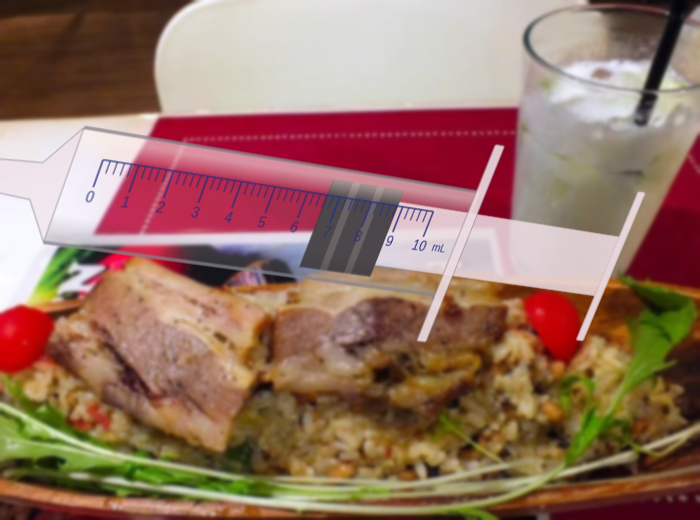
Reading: 6.6 mL
